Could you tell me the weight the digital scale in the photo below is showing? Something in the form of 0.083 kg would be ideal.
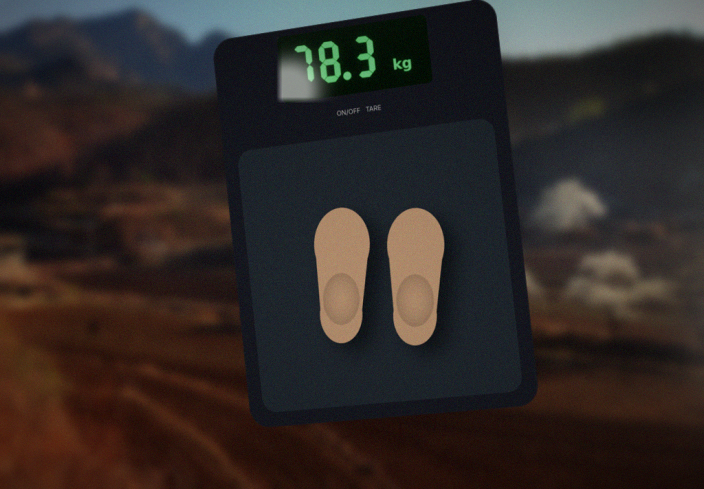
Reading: 78.3 kg
